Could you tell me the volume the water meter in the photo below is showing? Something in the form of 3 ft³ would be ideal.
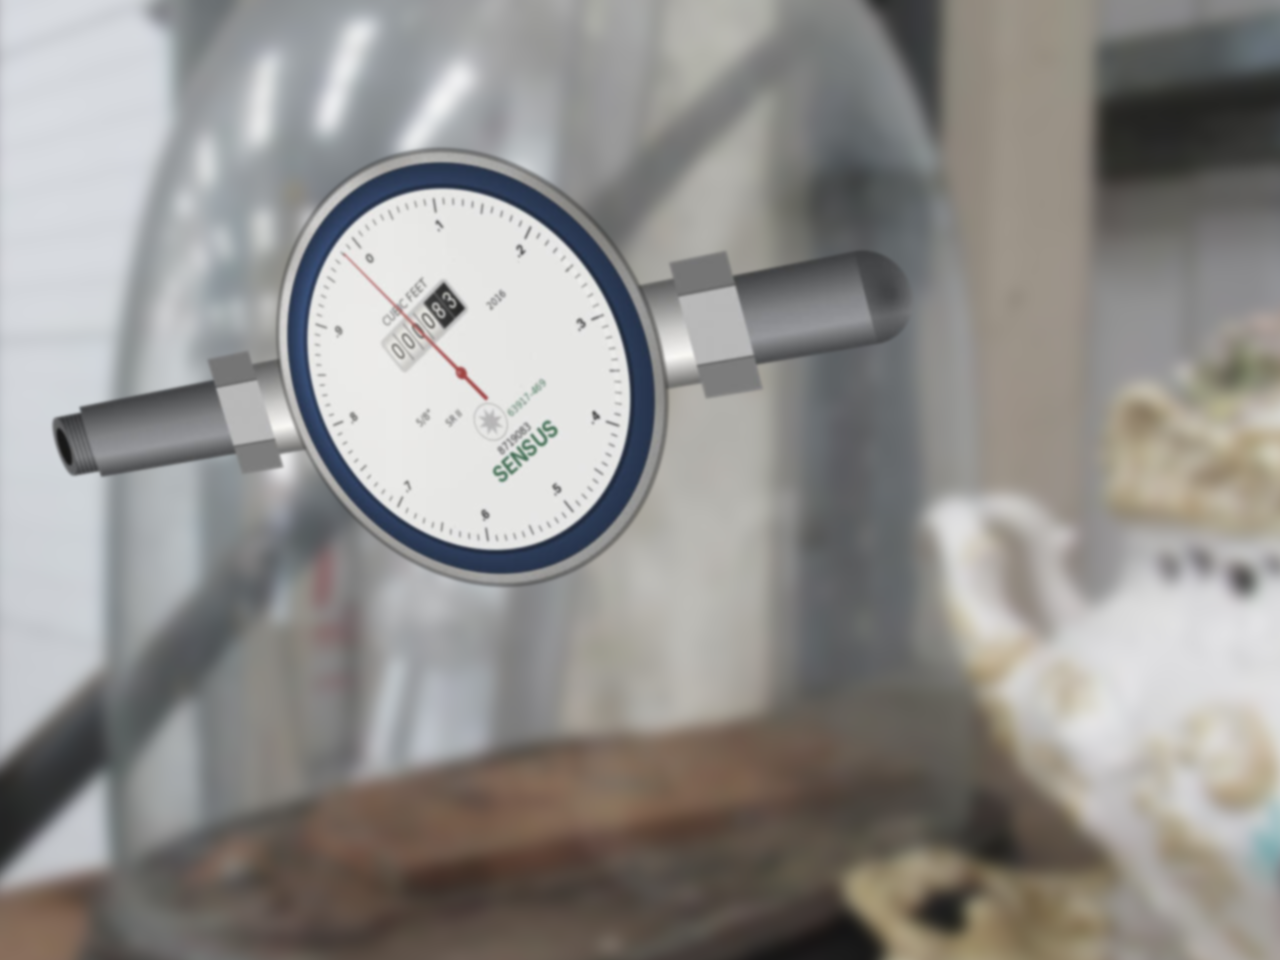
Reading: 82.98 ft³
